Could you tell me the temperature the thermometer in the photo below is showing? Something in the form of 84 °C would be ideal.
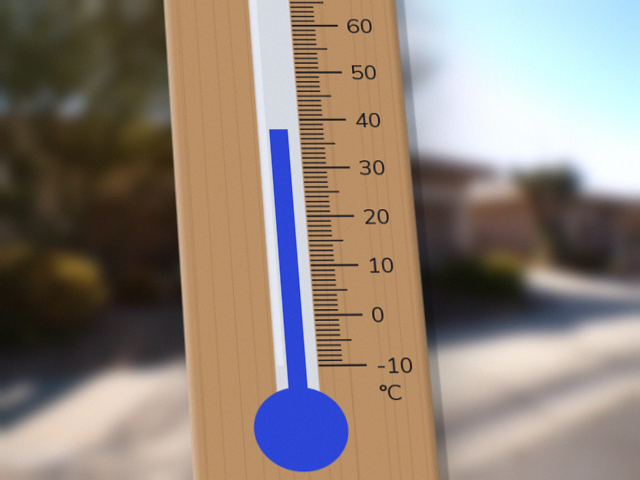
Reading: 38 °C
